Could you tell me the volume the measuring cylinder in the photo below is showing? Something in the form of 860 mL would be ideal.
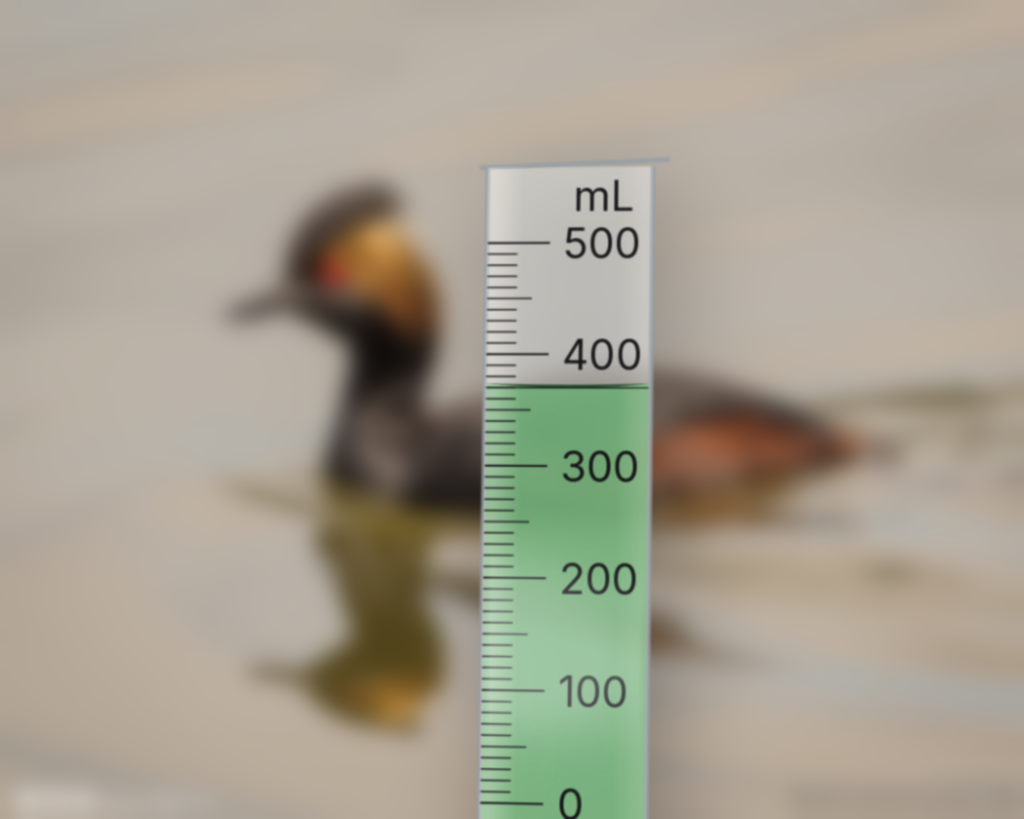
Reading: 370 mL
